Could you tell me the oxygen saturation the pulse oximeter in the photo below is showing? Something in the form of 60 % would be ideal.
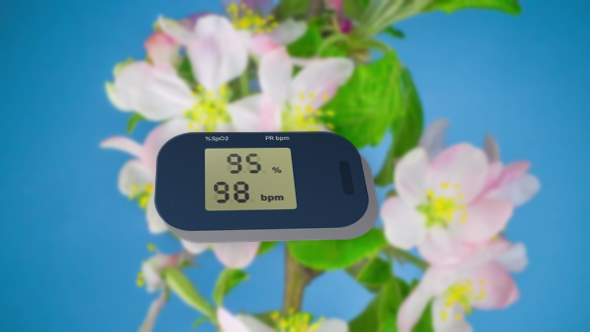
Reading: 95 %
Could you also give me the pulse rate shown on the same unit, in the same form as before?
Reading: 98 bpm
